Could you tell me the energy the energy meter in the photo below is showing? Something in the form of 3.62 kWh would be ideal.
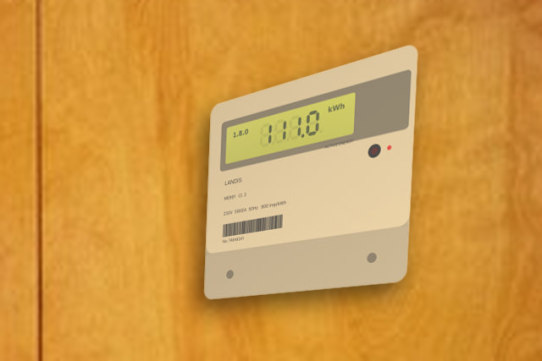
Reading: 111.0 kWh
